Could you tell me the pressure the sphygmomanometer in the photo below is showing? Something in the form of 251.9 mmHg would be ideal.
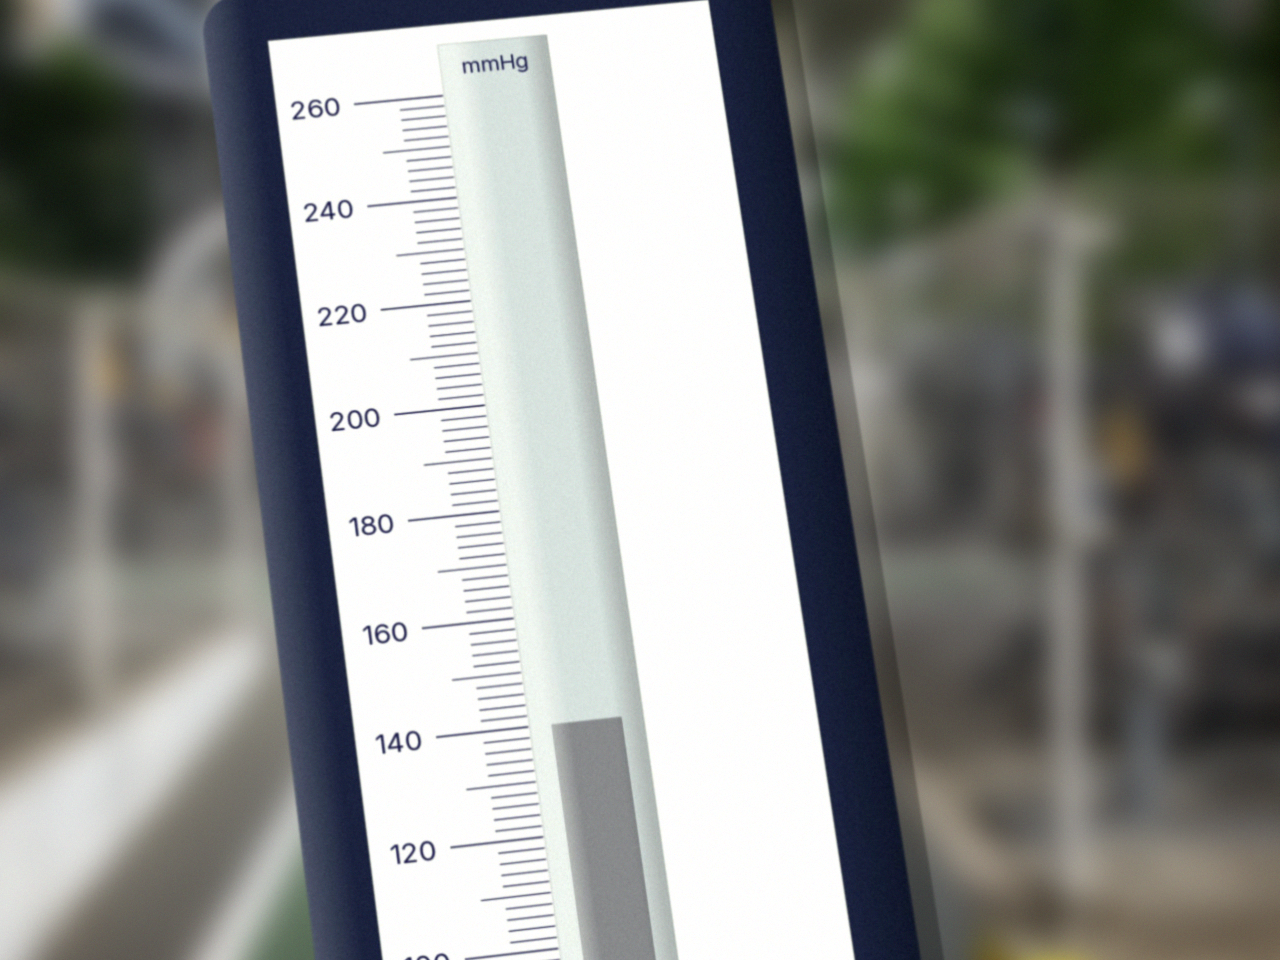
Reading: 140 mmHg
